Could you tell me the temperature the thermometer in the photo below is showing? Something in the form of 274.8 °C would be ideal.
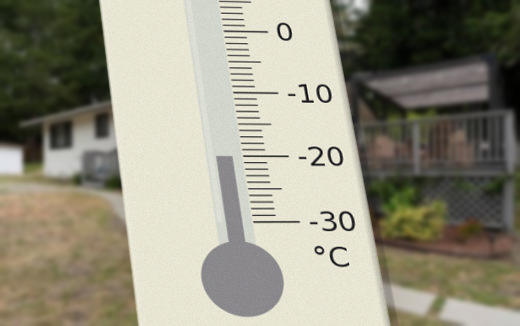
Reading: -20 °C
